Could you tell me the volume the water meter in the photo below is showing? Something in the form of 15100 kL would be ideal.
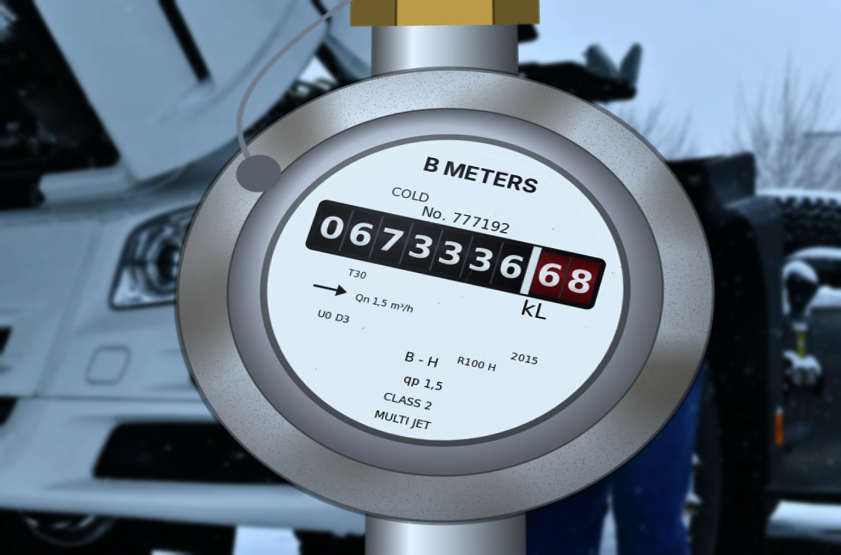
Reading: 673336.68 kL
